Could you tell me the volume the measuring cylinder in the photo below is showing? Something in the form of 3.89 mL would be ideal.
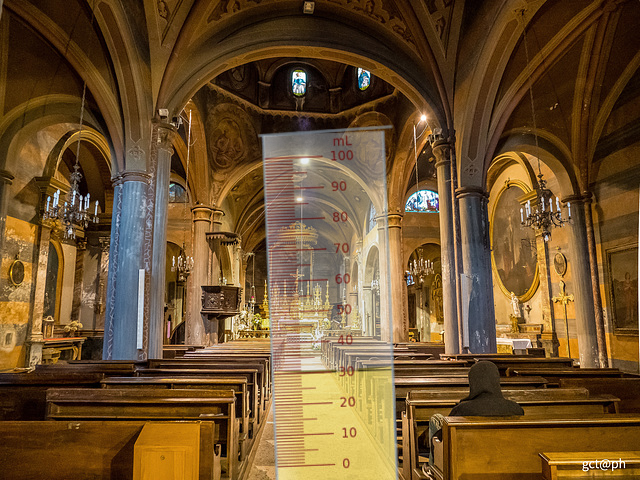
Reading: 30 mL
